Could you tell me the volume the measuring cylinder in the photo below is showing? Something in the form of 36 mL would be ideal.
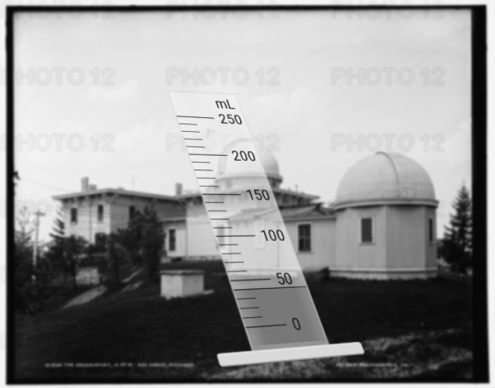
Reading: 40 mL
